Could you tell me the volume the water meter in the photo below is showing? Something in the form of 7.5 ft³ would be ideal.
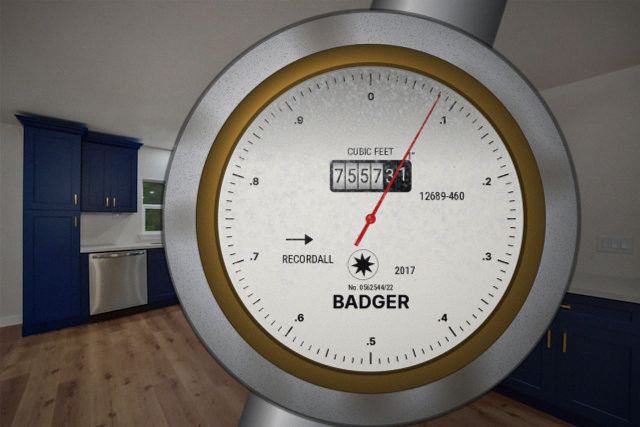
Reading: 755731.08 ft³
